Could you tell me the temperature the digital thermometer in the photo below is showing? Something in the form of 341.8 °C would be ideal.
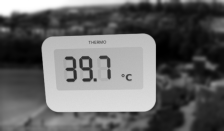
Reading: 39.7 °C
